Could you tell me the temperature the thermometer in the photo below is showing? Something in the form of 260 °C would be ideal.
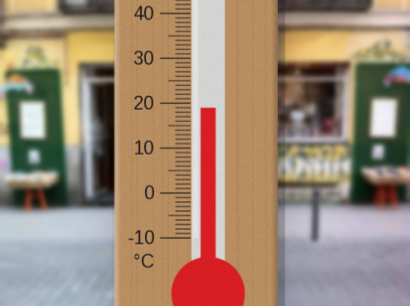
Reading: 19 °C
